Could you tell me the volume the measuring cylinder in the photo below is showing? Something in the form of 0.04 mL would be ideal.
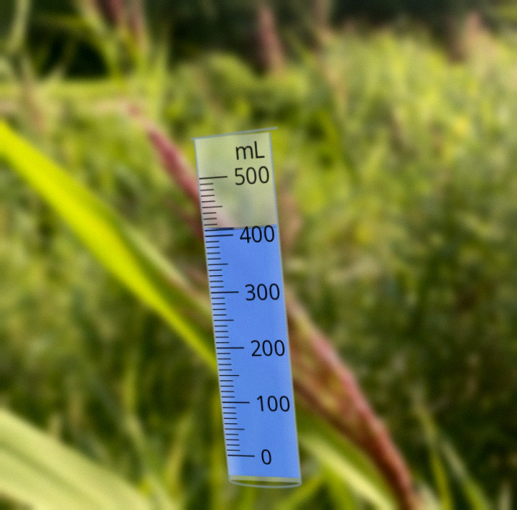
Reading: 410 mL
